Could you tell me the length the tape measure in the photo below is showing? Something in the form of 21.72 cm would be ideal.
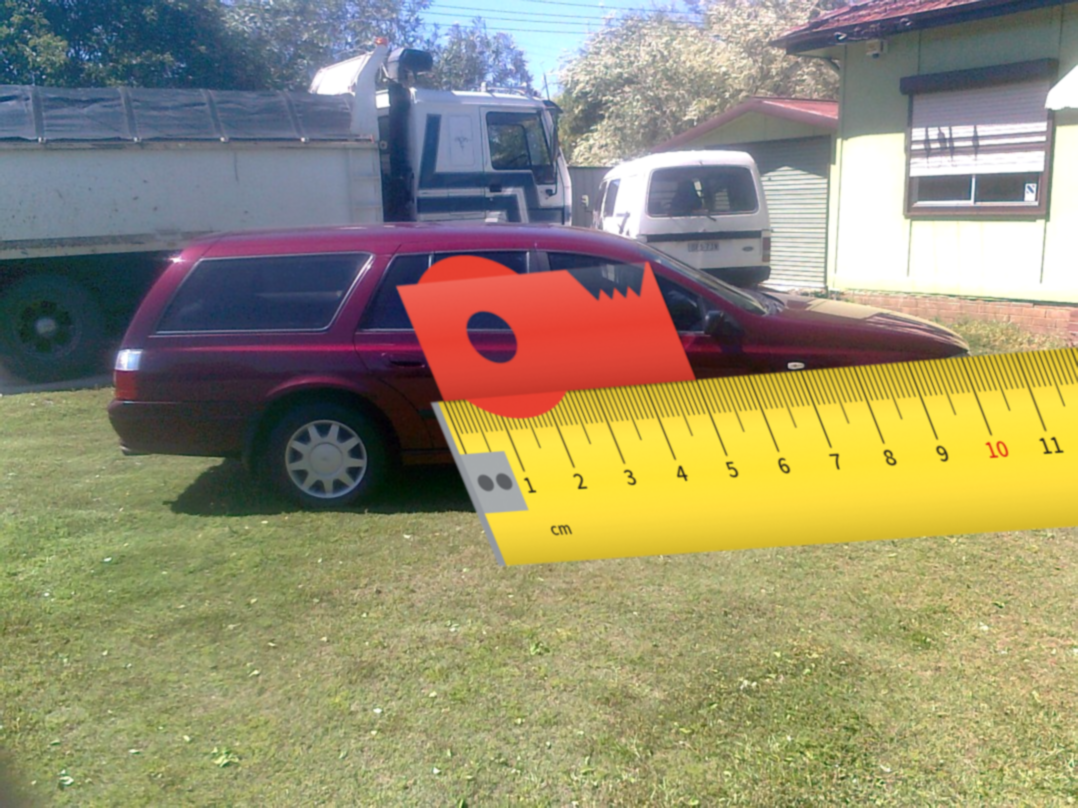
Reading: 5 cm
